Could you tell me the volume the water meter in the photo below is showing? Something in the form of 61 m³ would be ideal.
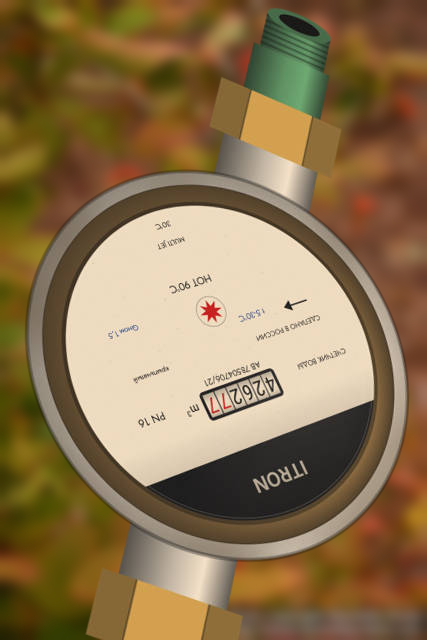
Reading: 4262.77 m³
